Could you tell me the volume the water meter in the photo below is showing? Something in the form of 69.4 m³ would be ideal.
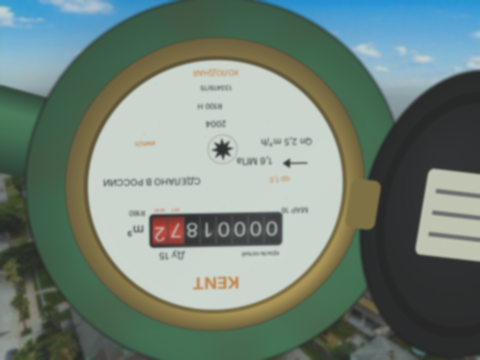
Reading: 18.72 m³
